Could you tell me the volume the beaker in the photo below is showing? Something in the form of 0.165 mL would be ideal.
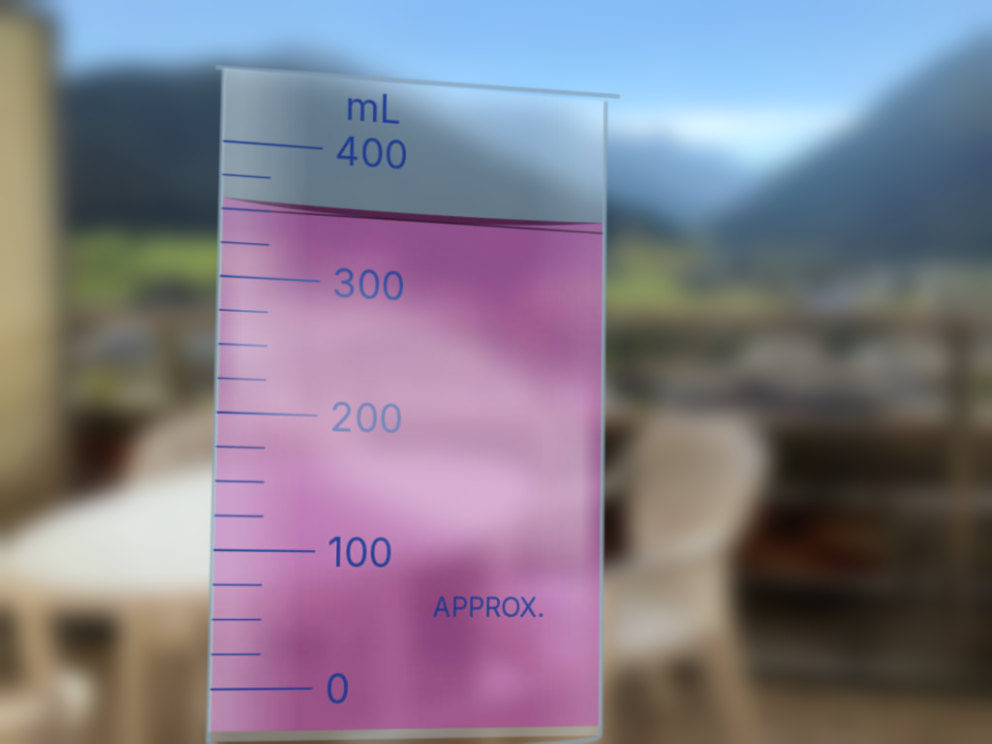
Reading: 350 mL
